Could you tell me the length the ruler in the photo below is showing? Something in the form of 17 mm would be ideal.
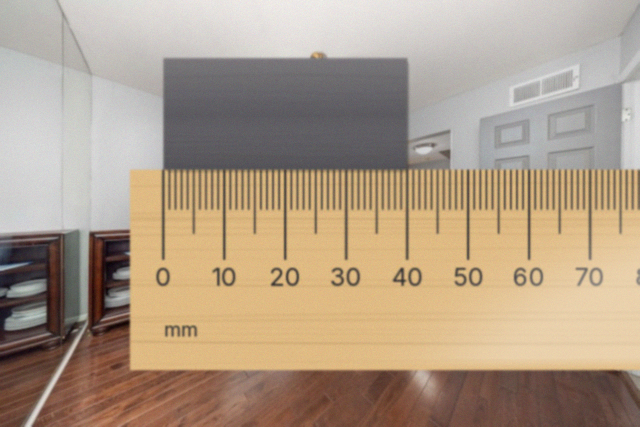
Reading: 40 mm
